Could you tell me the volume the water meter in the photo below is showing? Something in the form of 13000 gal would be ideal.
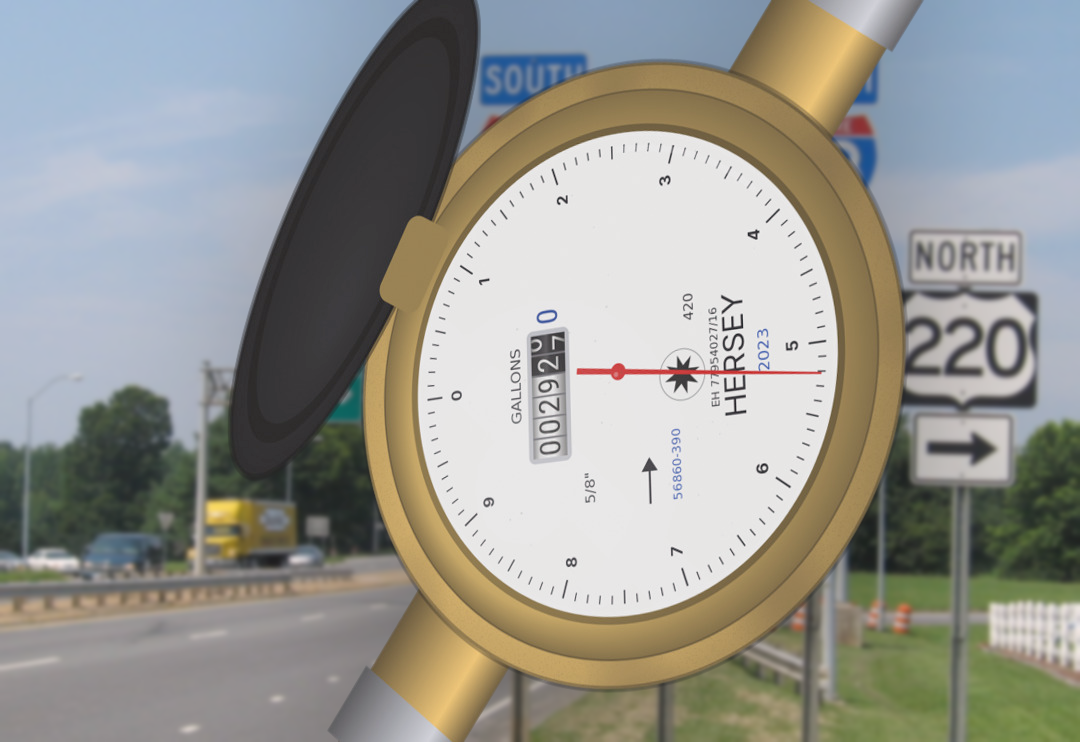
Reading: 29265.2 gal
